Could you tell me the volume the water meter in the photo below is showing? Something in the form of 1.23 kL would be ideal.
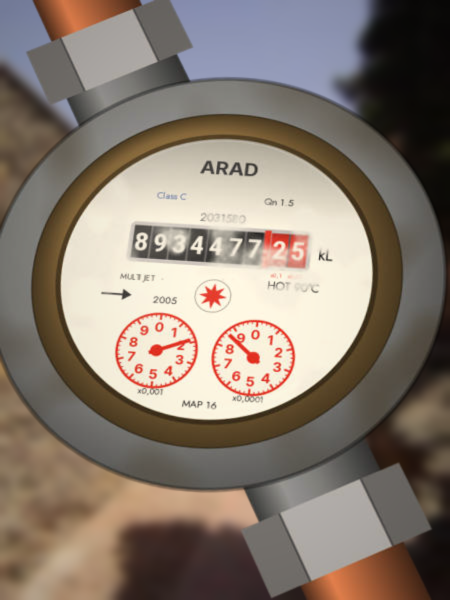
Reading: 8934477.2518 kL
